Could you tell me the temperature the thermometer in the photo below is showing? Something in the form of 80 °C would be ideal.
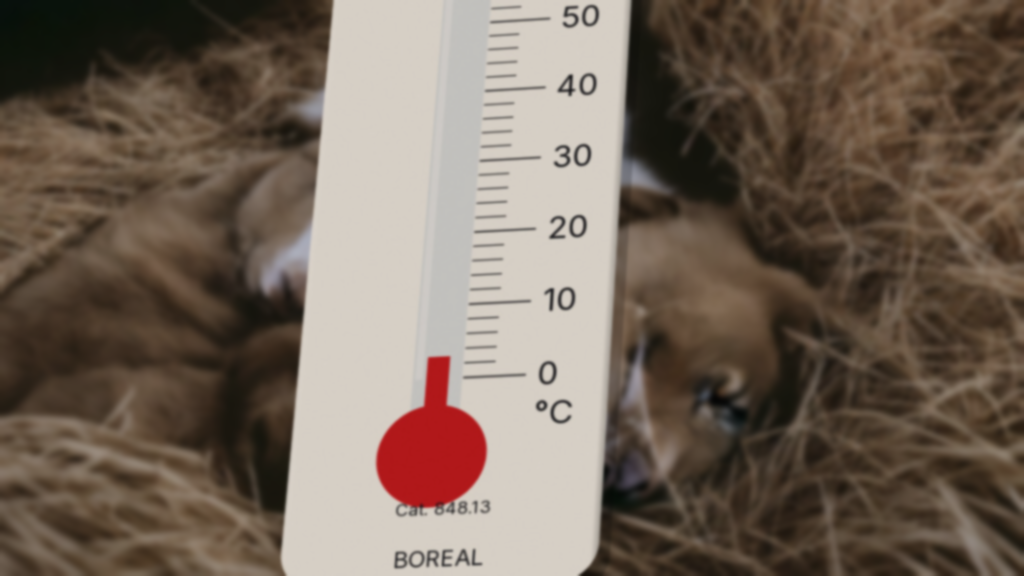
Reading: 3 °C
